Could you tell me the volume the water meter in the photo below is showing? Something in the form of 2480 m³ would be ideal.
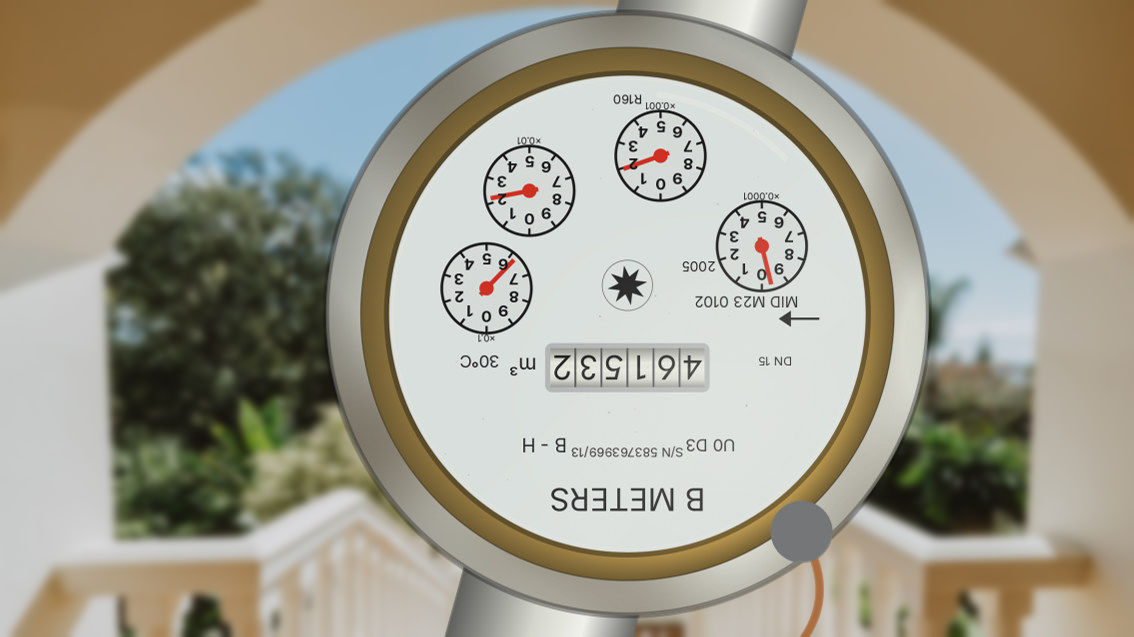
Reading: 461532.6219 m³
